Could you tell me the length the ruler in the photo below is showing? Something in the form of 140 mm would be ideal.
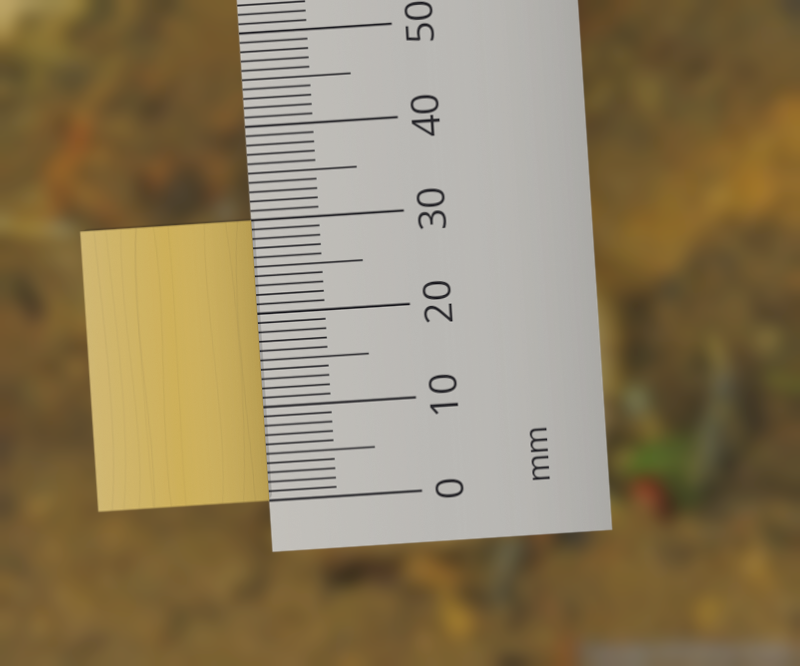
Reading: 30 mm
